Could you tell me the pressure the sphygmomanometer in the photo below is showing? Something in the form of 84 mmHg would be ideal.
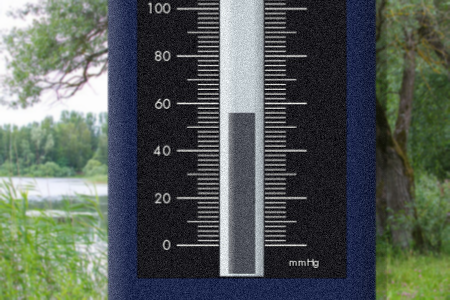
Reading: 56 mmHg
